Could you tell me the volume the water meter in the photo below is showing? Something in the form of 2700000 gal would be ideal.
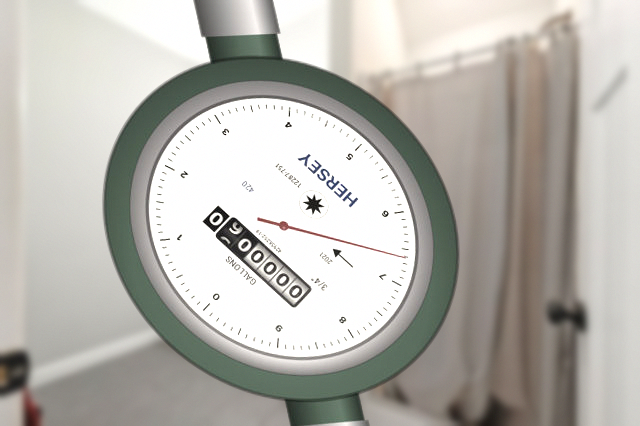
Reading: 56.6 gal
